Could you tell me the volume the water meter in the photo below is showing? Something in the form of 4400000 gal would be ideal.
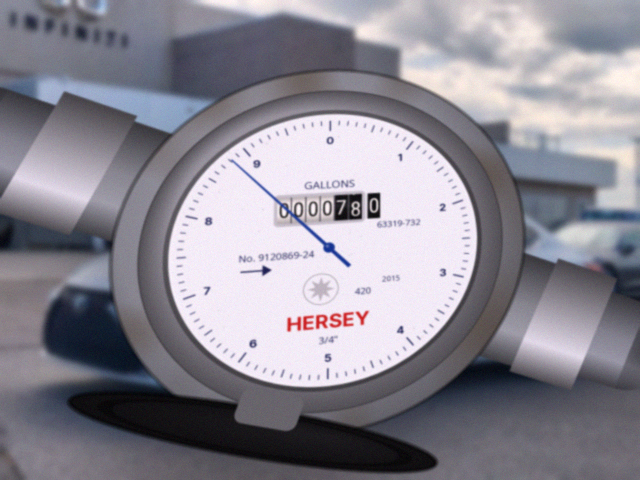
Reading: 778.8 gal
